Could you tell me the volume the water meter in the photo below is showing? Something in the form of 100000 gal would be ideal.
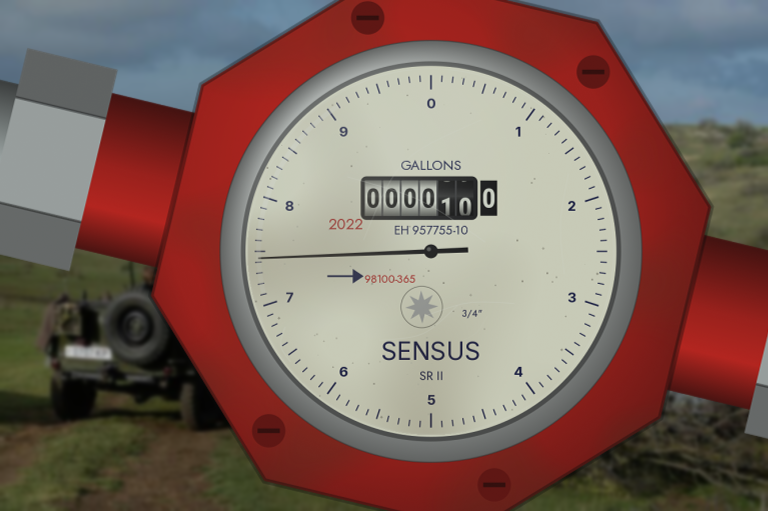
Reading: 97.4 gal
